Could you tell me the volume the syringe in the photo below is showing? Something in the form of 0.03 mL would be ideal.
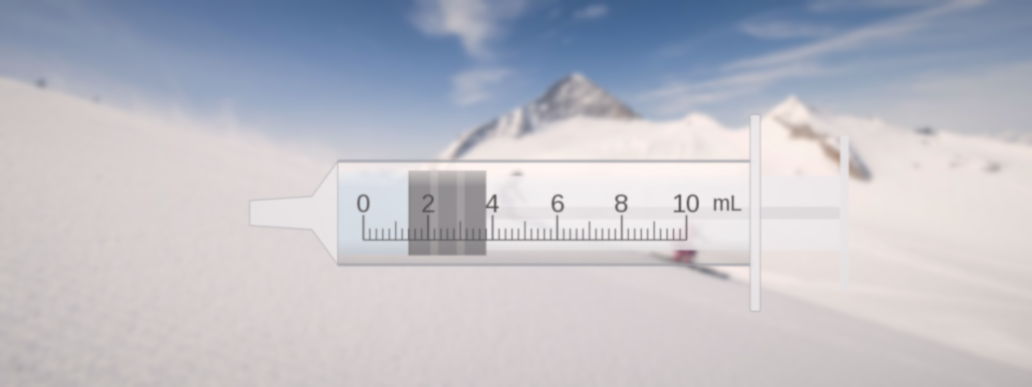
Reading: 1.4 mL
